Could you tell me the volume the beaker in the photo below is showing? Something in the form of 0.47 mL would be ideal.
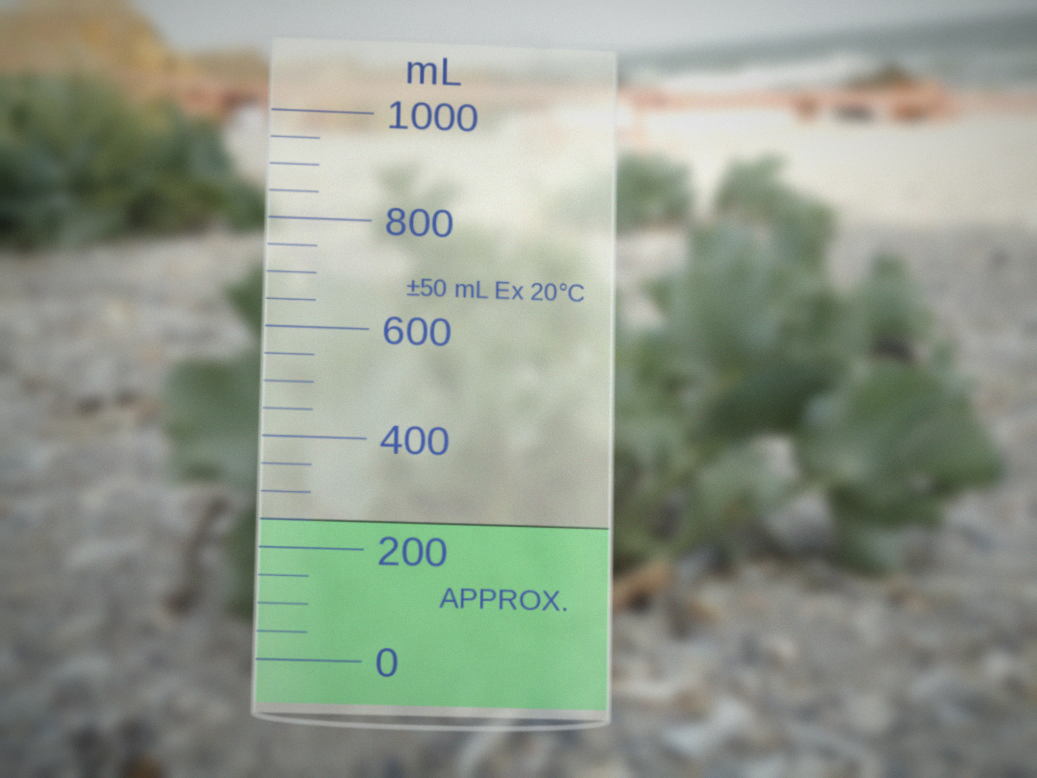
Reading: 250 mL
